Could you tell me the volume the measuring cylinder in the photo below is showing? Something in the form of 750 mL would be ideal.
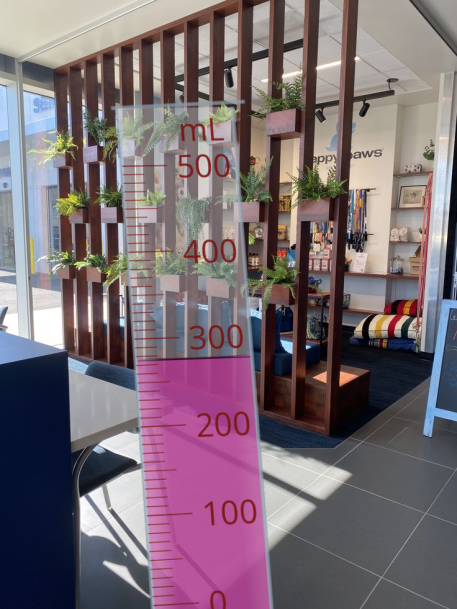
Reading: 275 mL
